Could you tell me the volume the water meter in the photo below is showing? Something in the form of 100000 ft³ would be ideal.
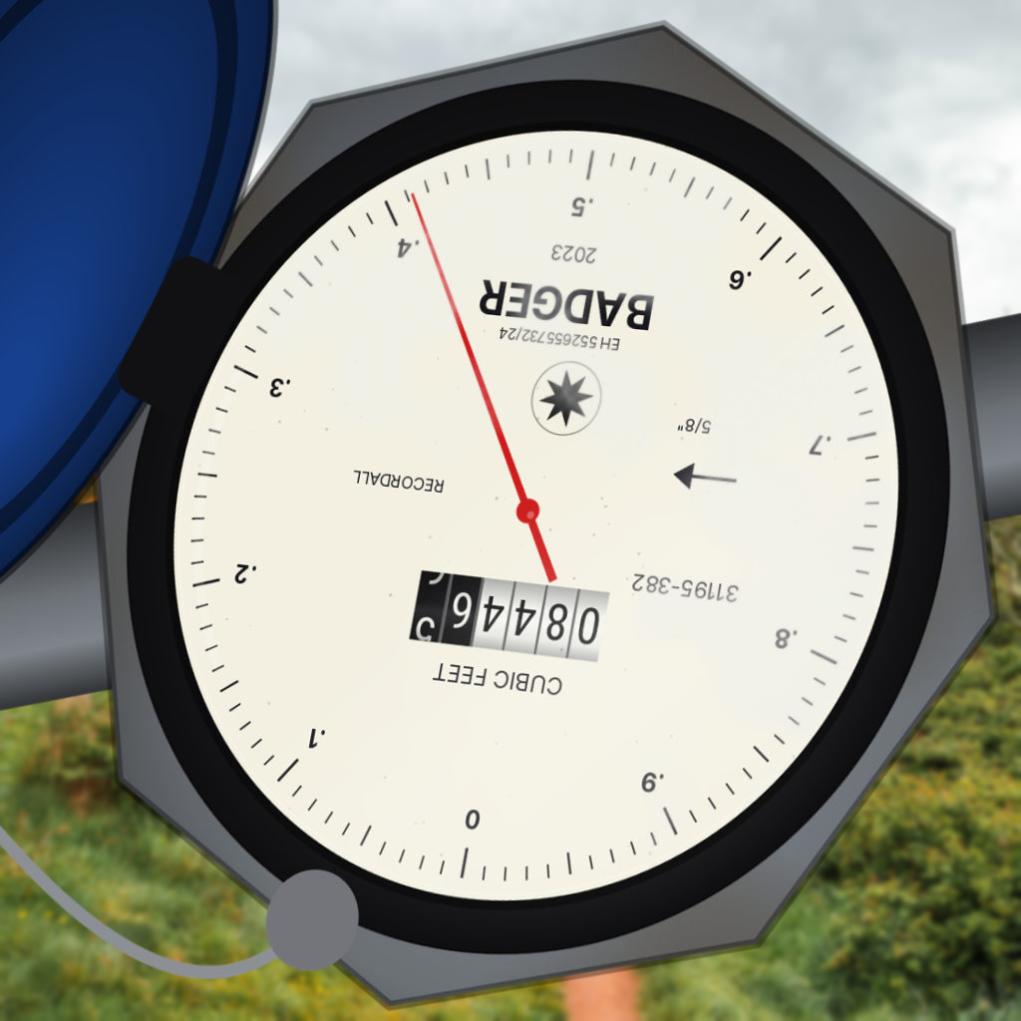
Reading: 84465.41 ft³
